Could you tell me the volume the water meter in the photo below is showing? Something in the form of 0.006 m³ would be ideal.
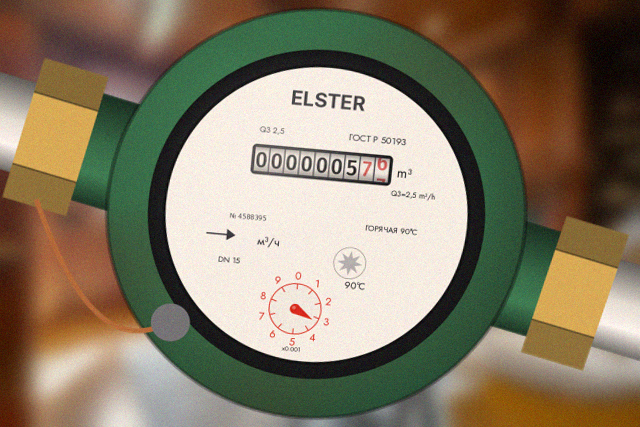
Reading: 5.763 m³
